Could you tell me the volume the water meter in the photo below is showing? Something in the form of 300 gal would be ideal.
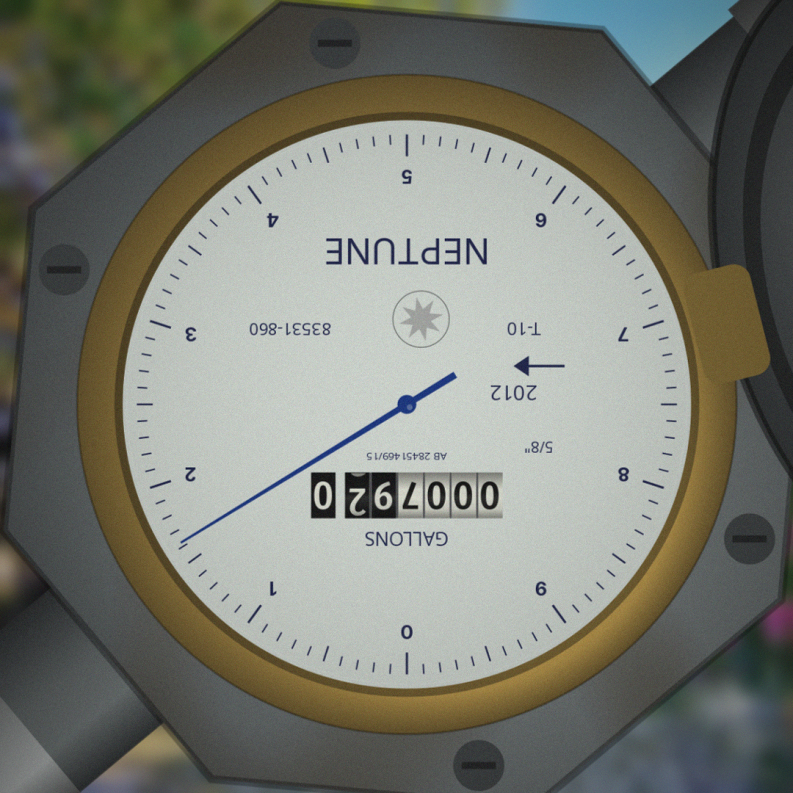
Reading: 7921.6 gal
